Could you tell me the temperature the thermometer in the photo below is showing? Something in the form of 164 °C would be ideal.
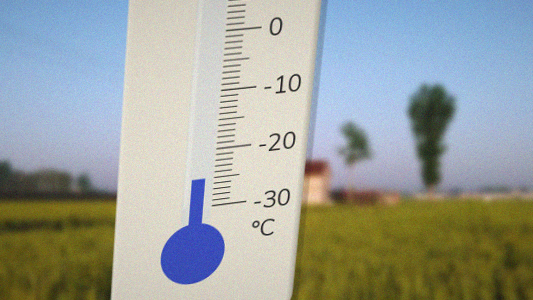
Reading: -25 °C
